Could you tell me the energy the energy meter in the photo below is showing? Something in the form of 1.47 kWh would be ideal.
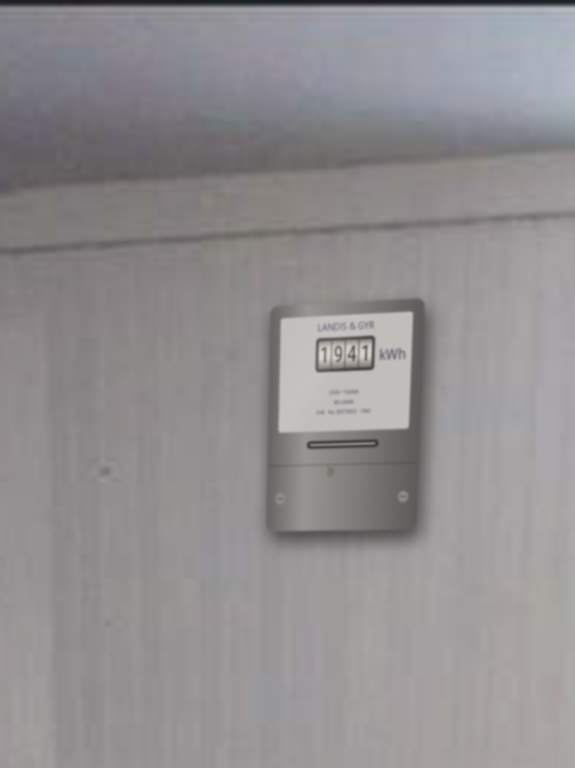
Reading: 1941 kWh
